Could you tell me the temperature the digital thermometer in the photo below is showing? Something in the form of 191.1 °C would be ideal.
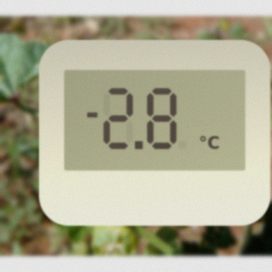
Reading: -2.8 °C
